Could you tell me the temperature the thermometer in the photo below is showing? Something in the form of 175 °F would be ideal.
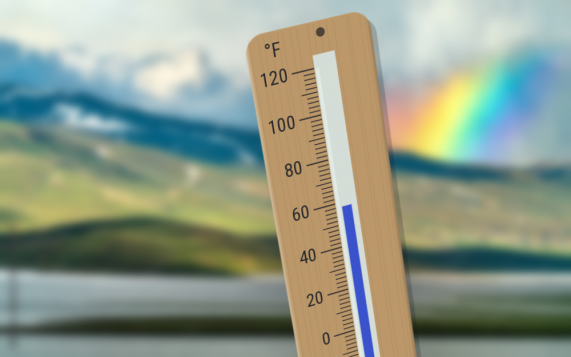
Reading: 58 °F
